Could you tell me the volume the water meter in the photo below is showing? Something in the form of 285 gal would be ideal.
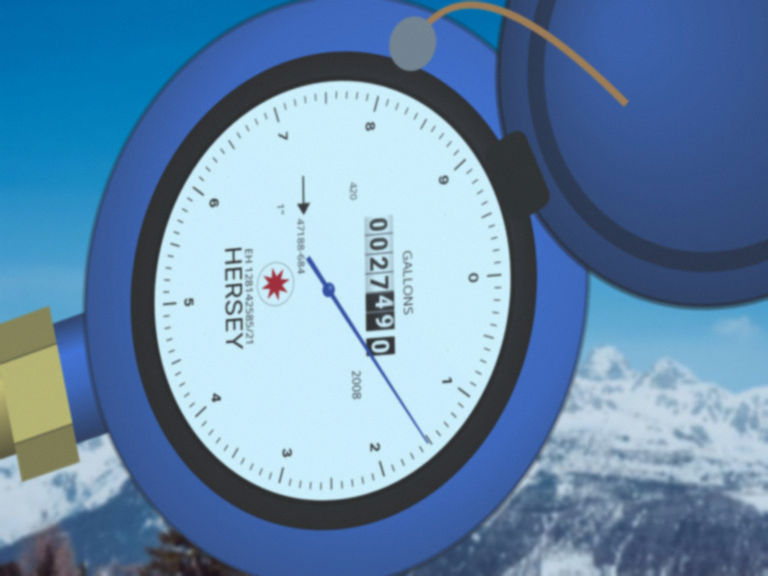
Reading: 27491.5 gal
